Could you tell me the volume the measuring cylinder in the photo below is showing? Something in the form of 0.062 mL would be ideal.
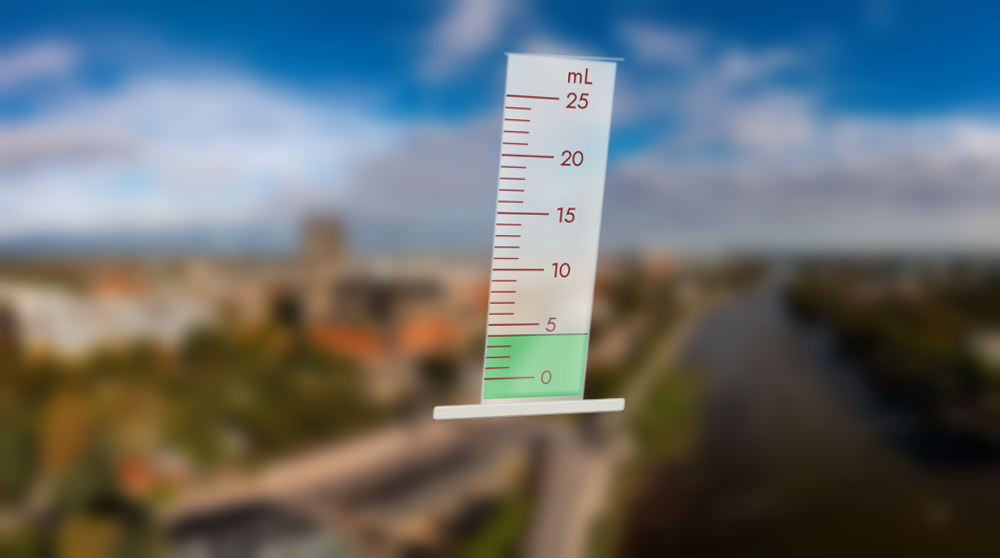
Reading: 4 mL
